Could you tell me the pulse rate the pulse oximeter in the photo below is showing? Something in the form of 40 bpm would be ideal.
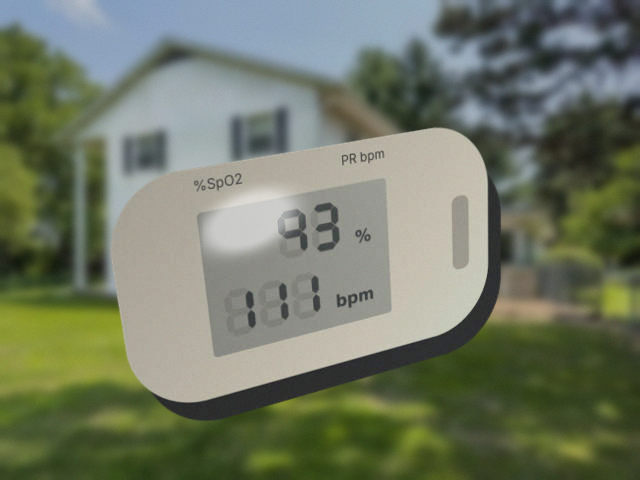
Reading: 111 bpm
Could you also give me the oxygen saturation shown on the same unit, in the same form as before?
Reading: 93 %
